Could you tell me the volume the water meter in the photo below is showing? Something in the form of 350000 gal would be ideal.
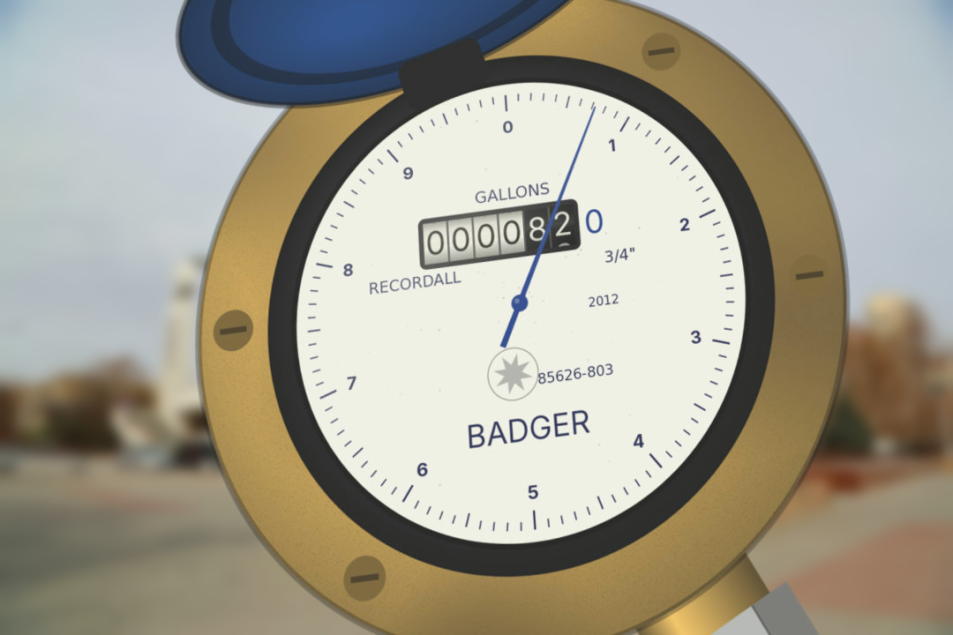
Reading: 820.7 gal
